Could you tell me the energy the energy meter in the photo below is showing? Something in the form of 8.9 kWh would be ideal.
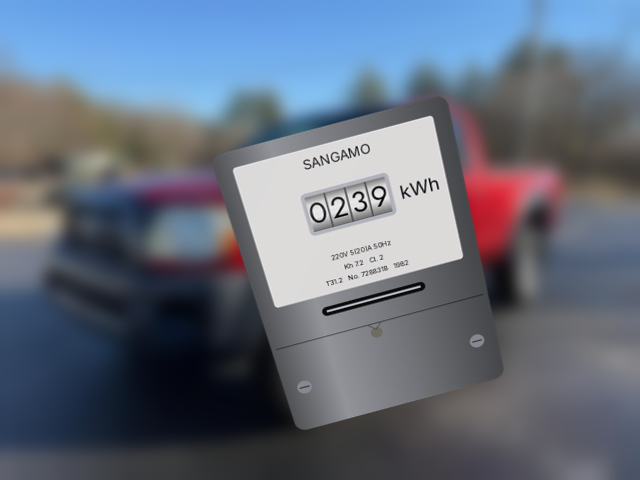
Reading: 239 kWh
